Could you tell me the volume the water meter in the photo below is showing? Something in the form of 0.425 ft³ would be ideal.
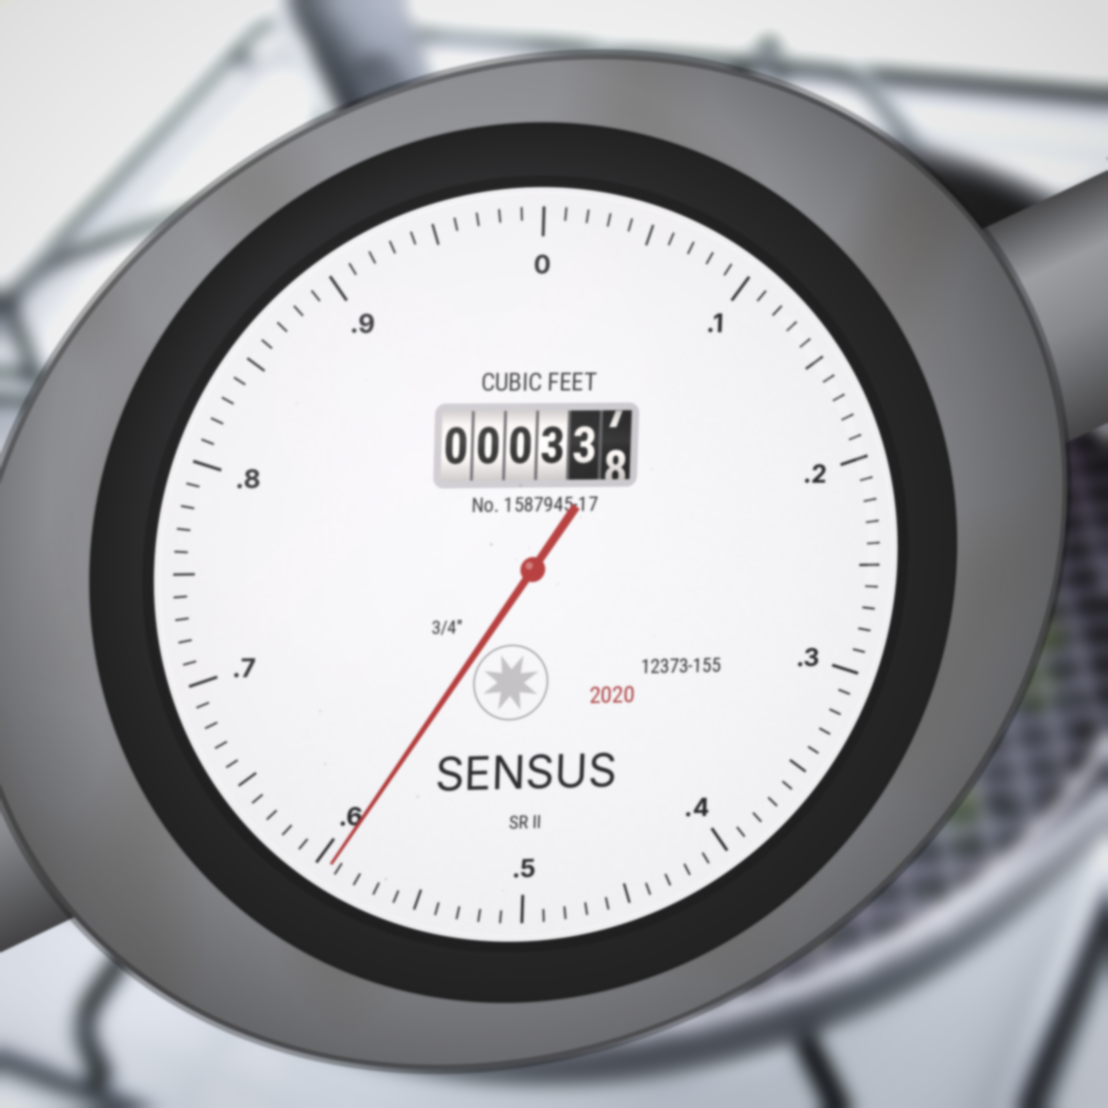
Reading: 337.59 ft³
